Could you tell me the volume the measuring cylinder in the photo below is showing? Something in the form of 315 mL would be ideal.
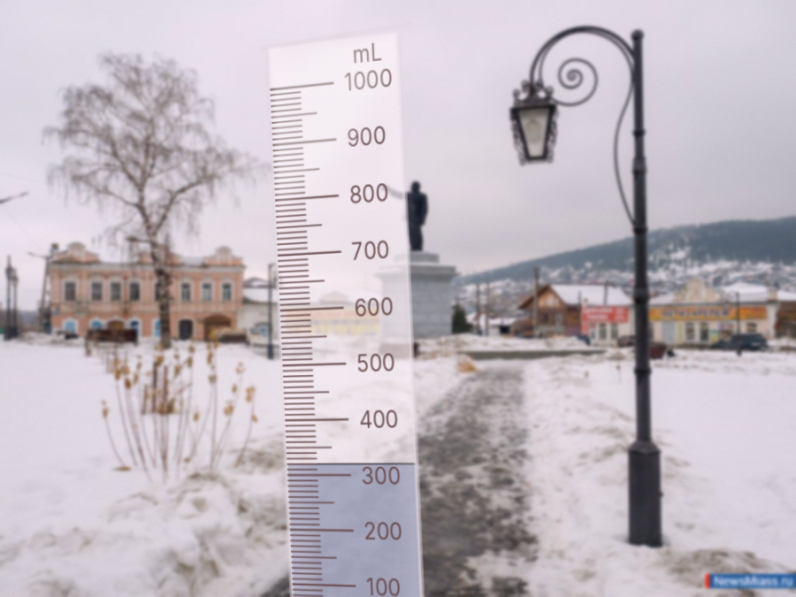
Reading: 320 mL
